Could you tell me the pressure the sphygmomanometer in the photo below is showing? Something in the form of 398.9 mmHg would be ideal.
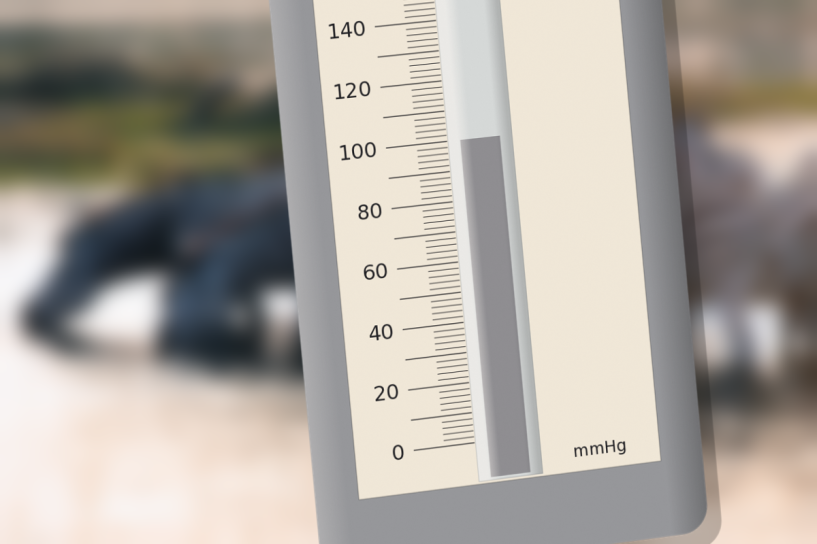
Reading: 100 mmHg
